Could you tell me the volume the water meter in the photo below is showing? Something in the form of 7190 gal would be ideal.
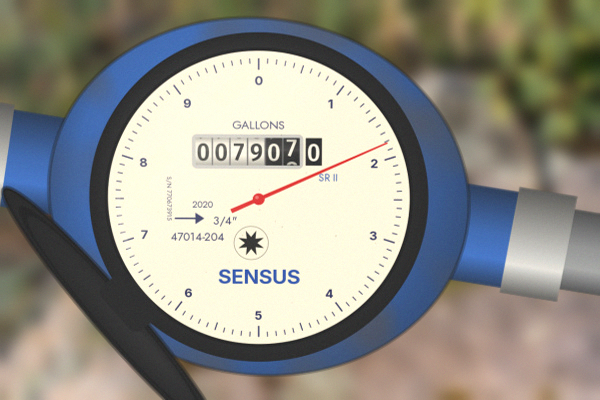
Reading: 79071.8 gal
